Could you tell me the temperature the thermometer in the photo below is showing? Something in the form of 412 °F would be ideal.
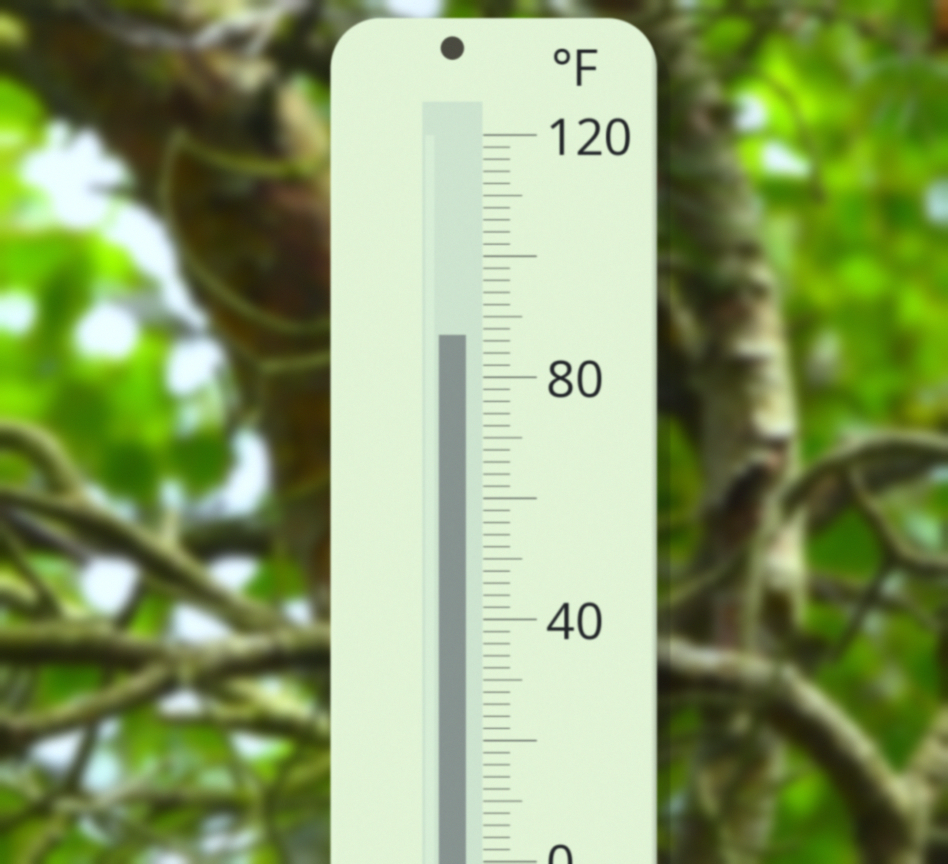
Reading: 87 °F
